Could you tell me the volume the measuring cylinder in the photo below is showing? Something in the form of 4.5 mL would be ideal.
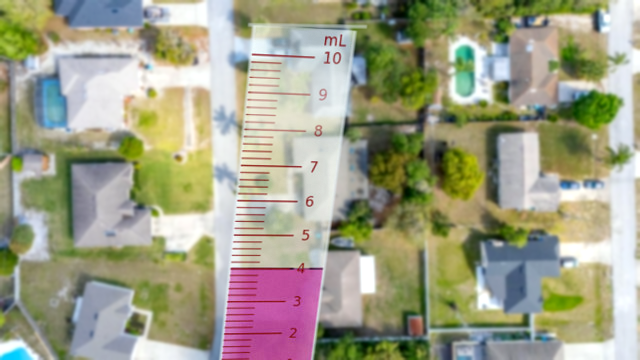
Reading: 4 mL
